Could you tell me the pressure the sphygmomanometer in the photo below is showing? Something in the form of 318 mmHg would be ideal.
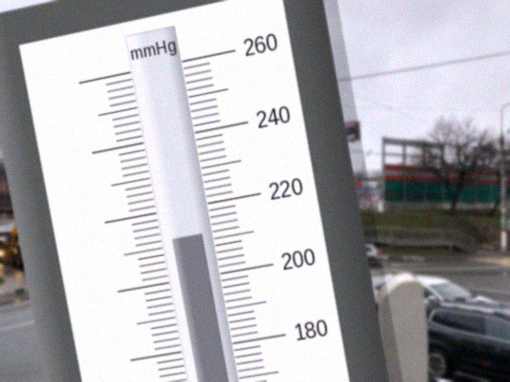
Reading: 212 mmHg
